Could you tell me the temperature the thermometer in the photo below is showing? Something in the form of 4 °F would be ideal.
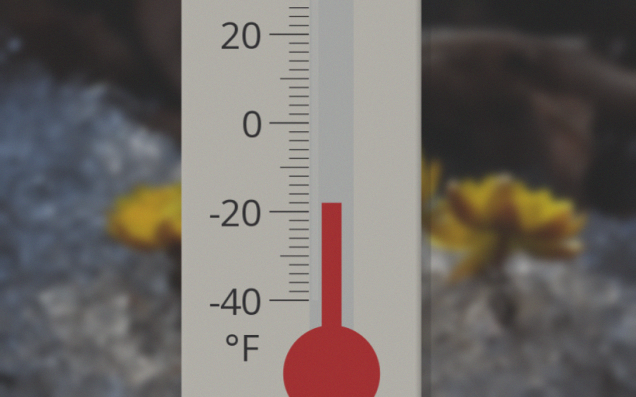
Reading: -18 °F
